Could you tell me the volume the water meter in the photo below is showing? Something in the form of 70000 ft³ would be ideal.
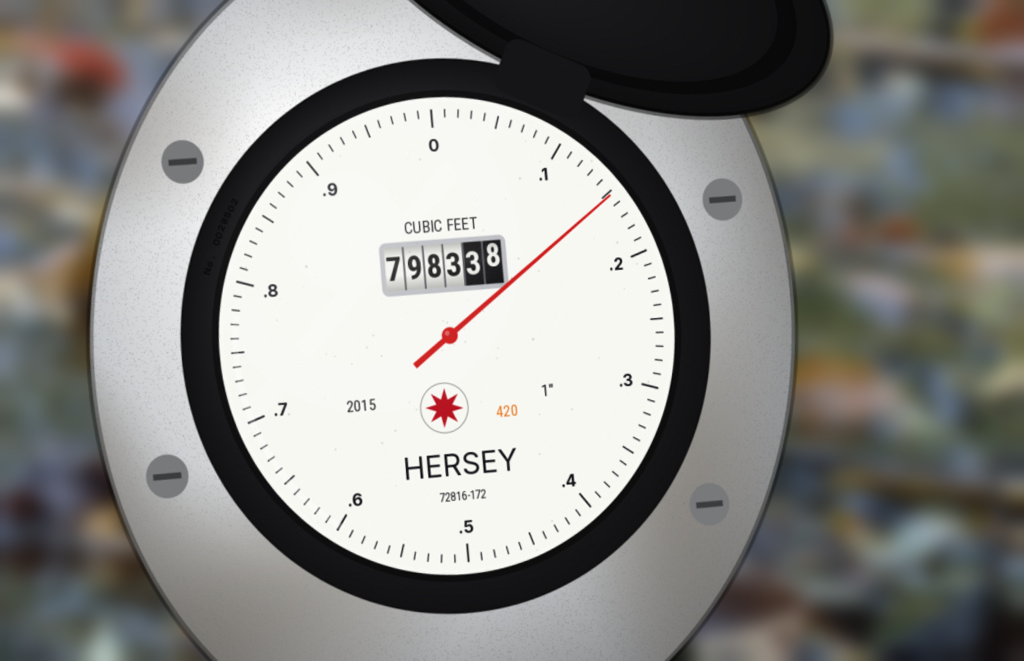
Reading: 798338.15 ft³
